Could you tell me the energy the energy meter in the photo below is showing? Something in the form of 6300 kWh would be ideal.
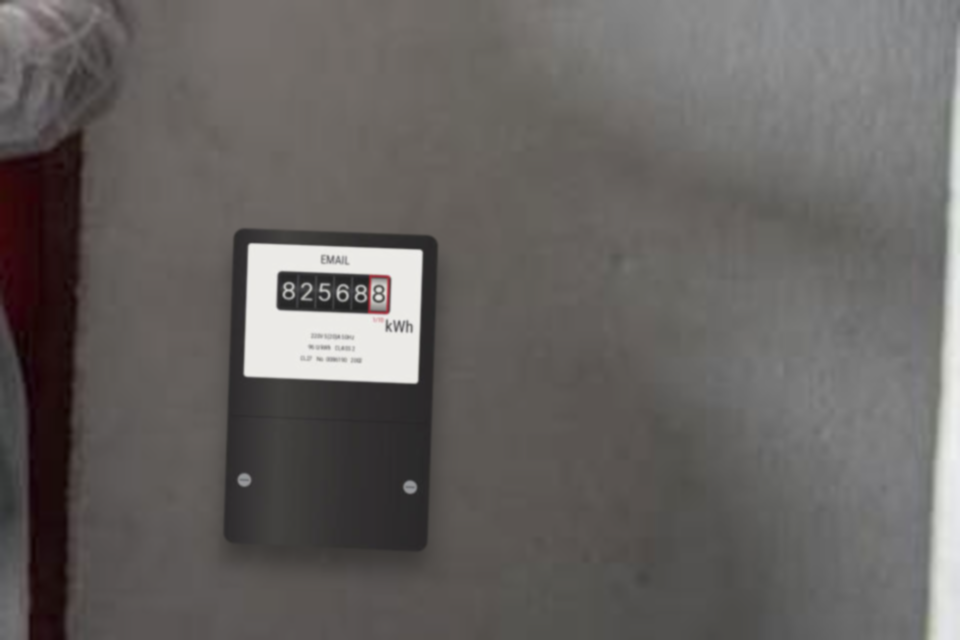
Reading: 82568.8 kWh
